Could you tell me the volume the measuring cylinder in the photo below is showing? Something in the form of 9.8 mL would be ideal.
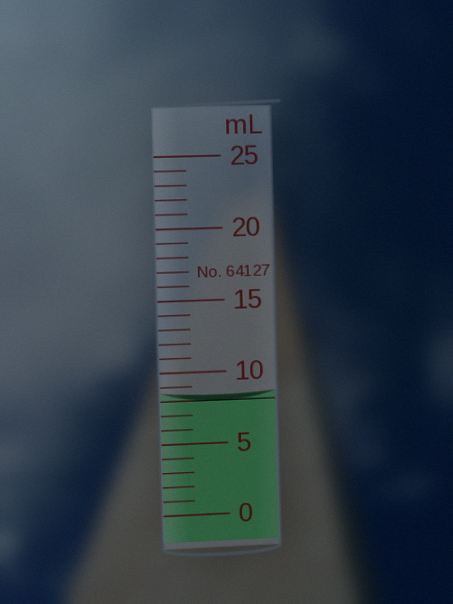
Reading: 8 mL
